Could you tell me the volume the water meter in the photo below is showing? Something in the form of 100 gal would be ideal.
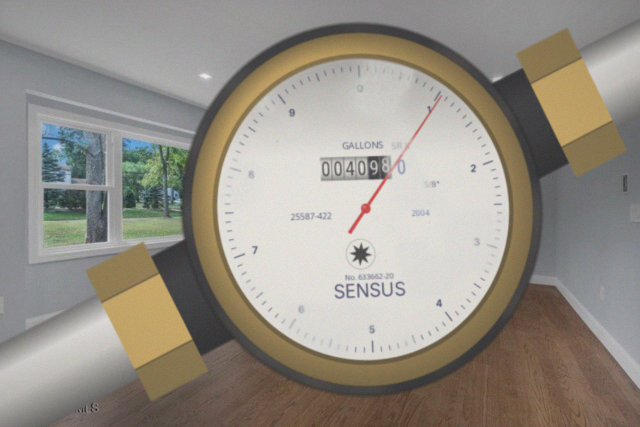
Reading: 40981.0 gal
